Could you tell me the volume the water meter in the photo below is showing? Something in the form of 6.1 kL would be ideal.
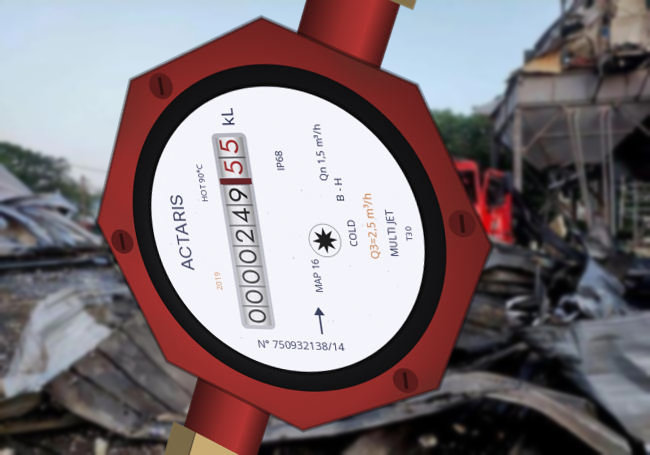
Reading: 249.55 kL
